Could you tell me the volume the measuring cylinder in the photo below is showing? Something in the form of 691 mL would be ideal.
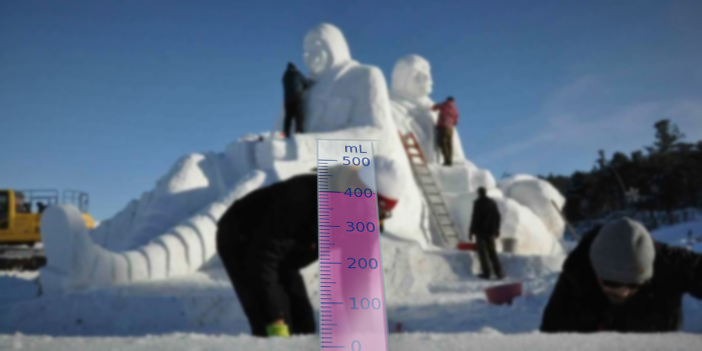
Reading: 400 mL
